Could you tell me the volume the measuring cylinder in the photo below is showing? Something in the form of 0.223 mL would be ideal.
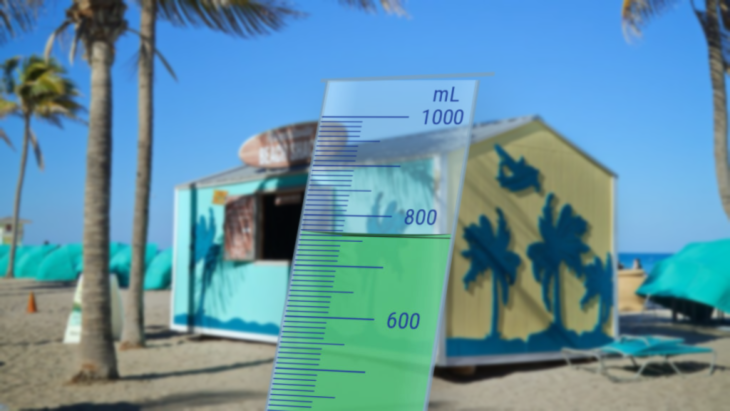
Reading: 760 mL
